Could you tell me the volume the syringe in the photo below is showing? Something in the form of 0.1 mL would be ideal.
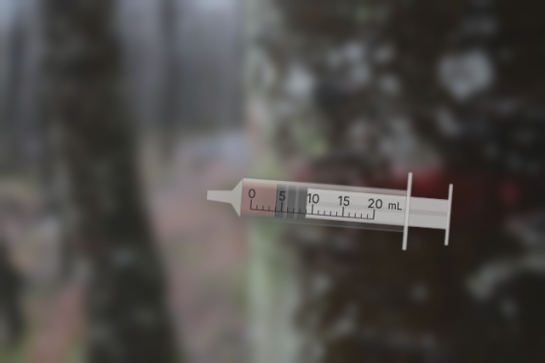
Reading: 4 mL
